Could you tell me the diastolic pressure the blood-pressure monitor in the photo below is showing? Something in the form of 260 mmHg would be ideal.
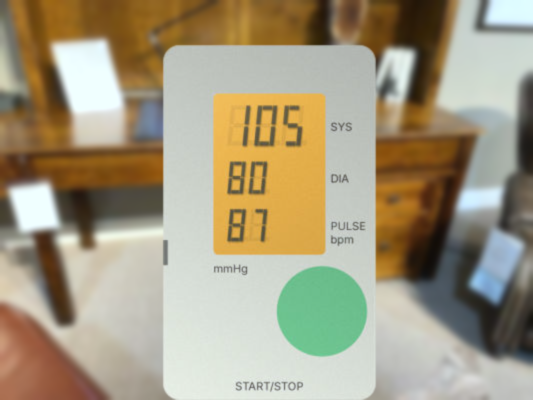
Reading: 80 mmHg
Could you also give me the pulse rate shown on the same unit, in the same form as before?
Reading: 87 bpm
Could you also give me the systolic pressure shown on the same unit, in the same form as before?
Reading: 105 mmHg
